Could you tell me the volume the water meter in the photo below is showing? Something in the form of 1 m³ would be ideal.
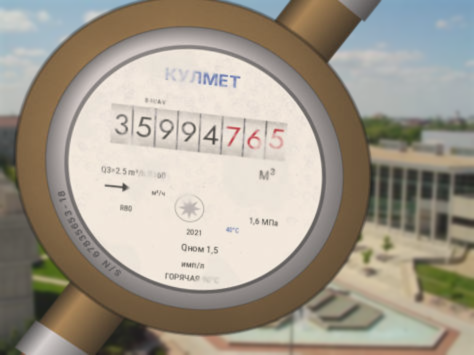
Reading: 35994.765 m³
